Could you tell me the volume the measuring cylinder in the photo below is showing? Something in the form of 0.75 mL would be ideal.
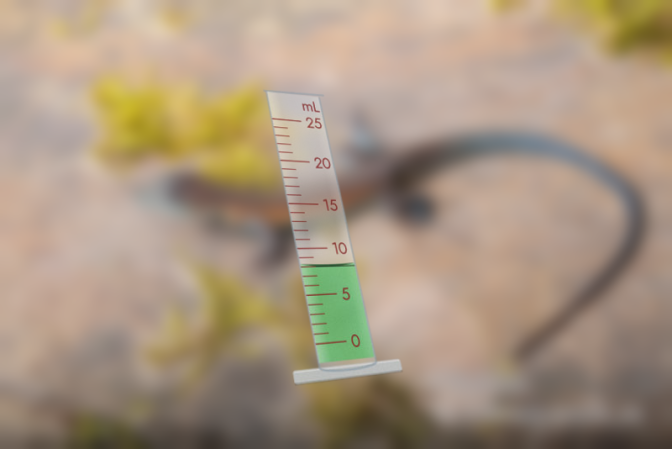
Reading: 8 mL
